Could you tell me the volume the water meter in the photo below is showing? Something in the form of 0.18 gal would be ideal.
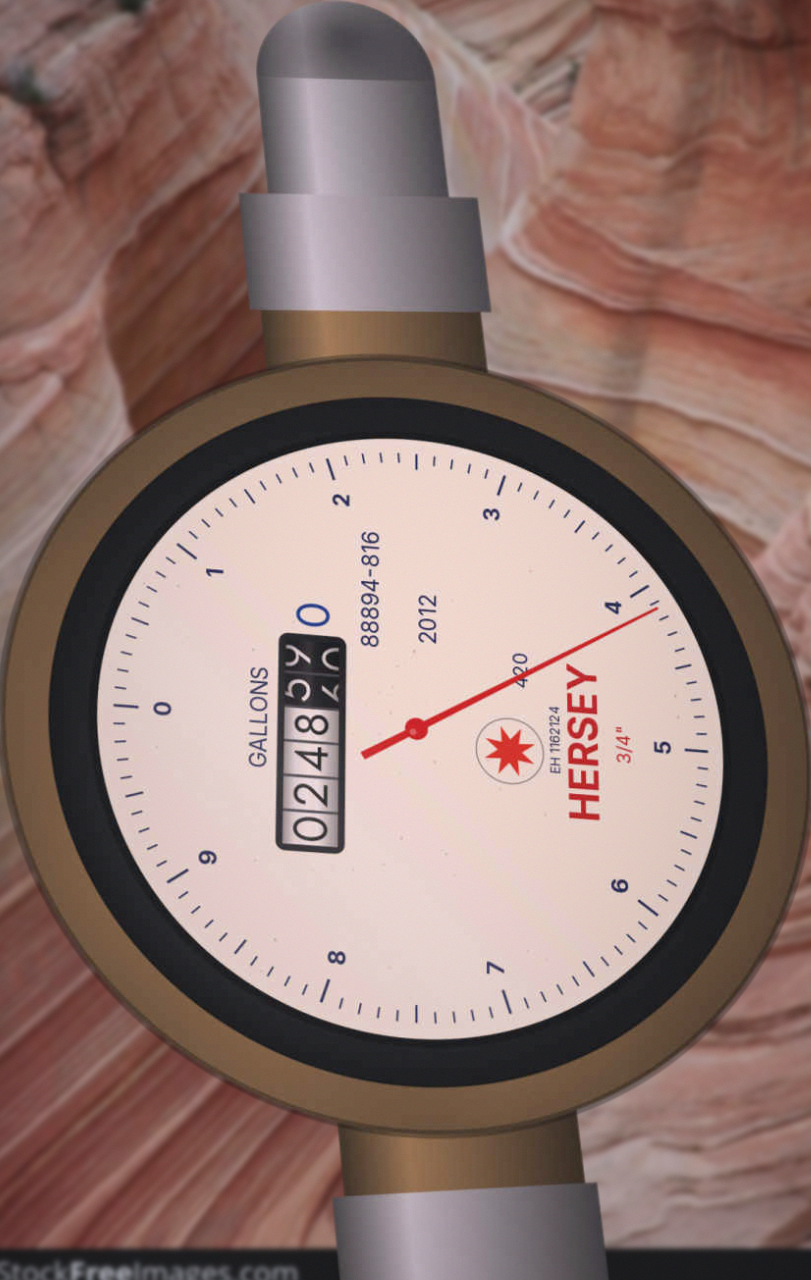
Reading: 248594.1 gal
